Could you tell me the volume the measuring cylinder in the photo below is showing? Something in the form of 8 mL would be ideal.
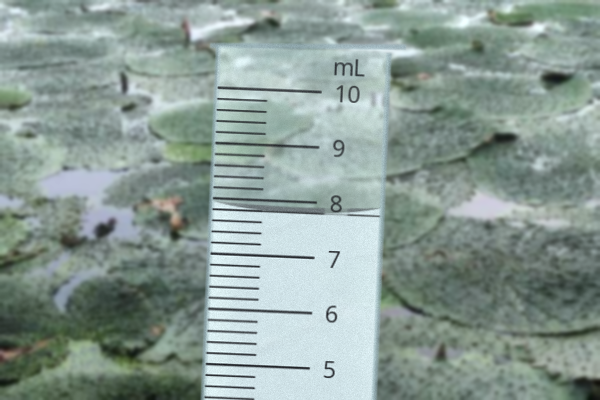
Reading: 7.8 mL
